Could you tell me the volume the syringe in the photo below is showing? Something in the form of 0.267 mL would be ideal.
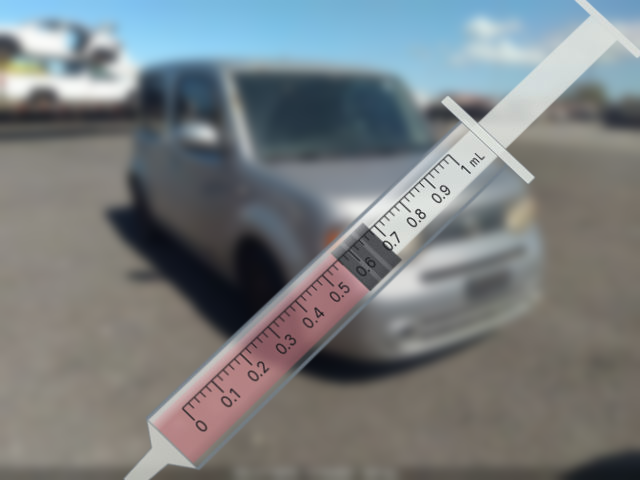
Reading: 0.56 mL
